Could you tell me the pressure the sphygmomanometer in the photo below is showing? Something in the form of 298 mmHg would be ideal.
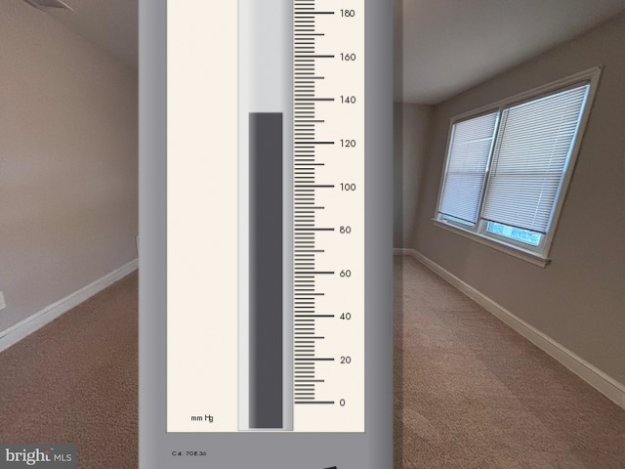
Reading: 134 mmHg
